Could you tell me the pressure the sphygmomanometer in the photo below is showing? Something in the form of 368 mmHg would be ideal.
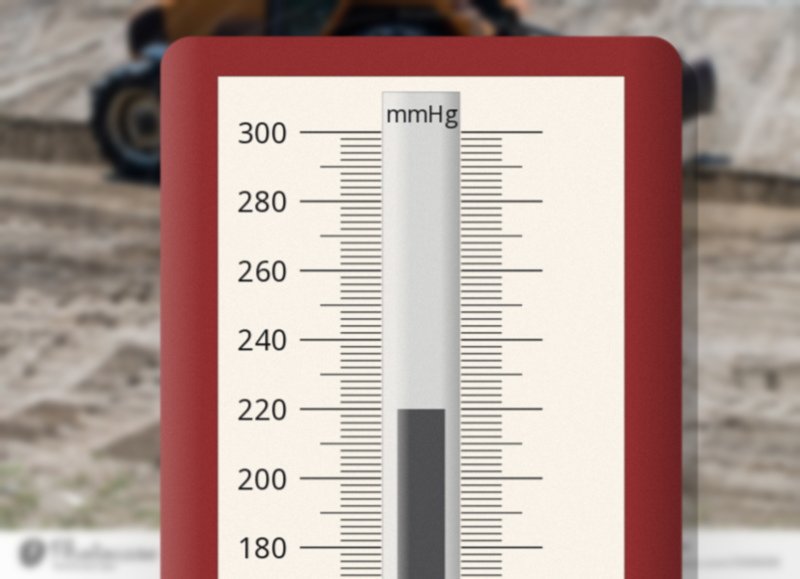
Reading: 220 mmHg
